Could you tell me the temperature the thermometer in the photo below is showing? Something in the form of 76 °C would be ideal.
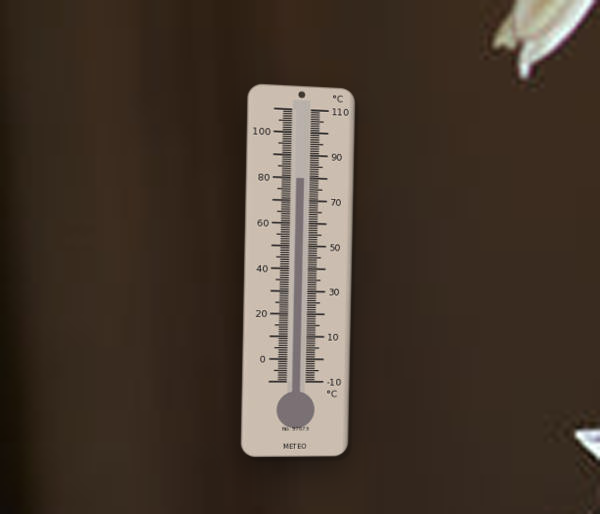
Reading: 80 °C
